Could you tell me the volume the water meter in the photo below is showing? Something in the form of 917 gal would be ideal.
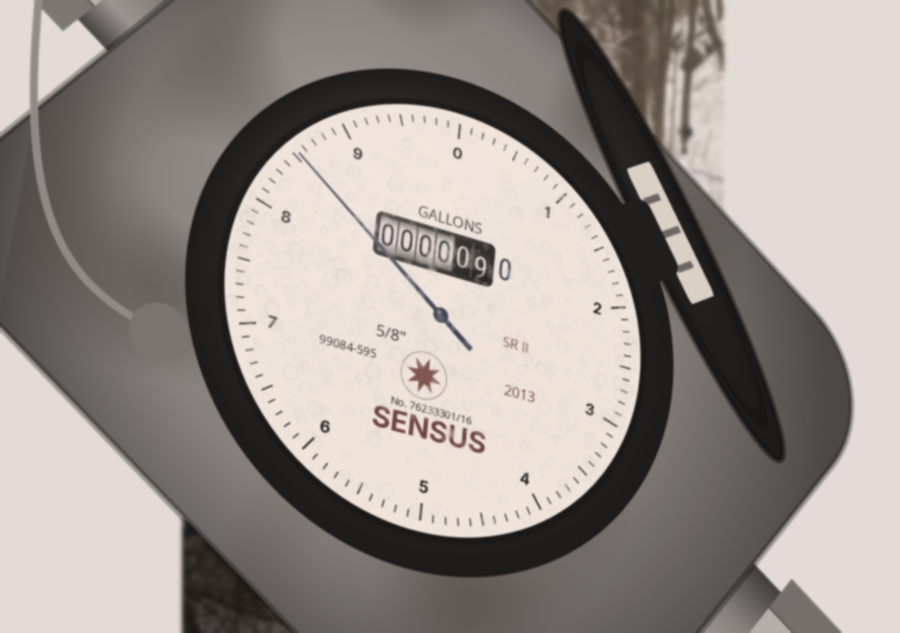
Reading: 88.5 gal
